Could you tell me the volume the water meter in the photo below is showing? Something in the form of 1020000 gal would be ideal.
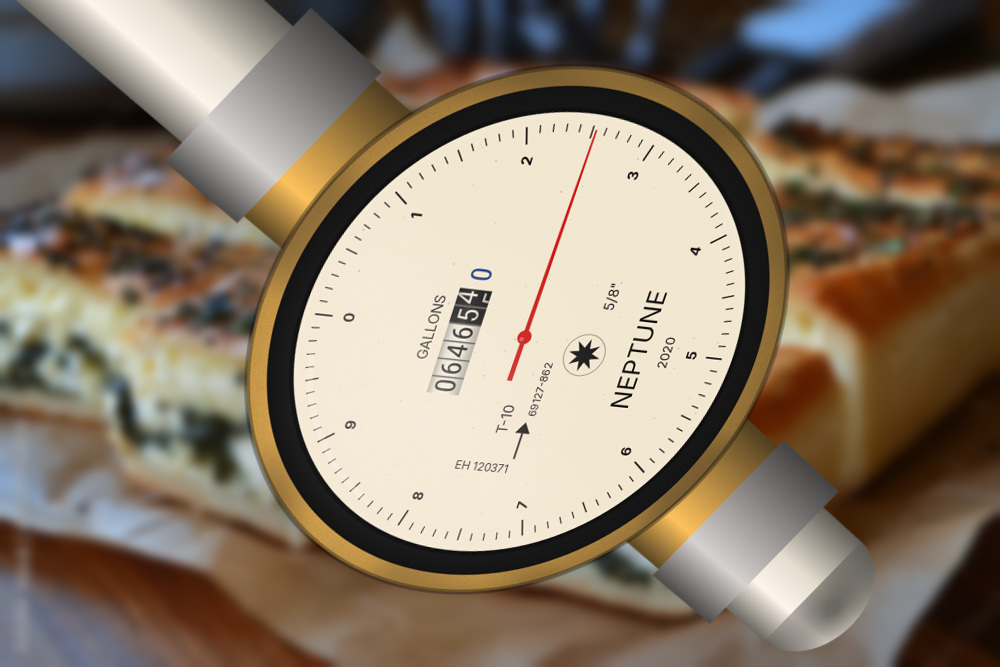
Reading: 646542.5 gal
